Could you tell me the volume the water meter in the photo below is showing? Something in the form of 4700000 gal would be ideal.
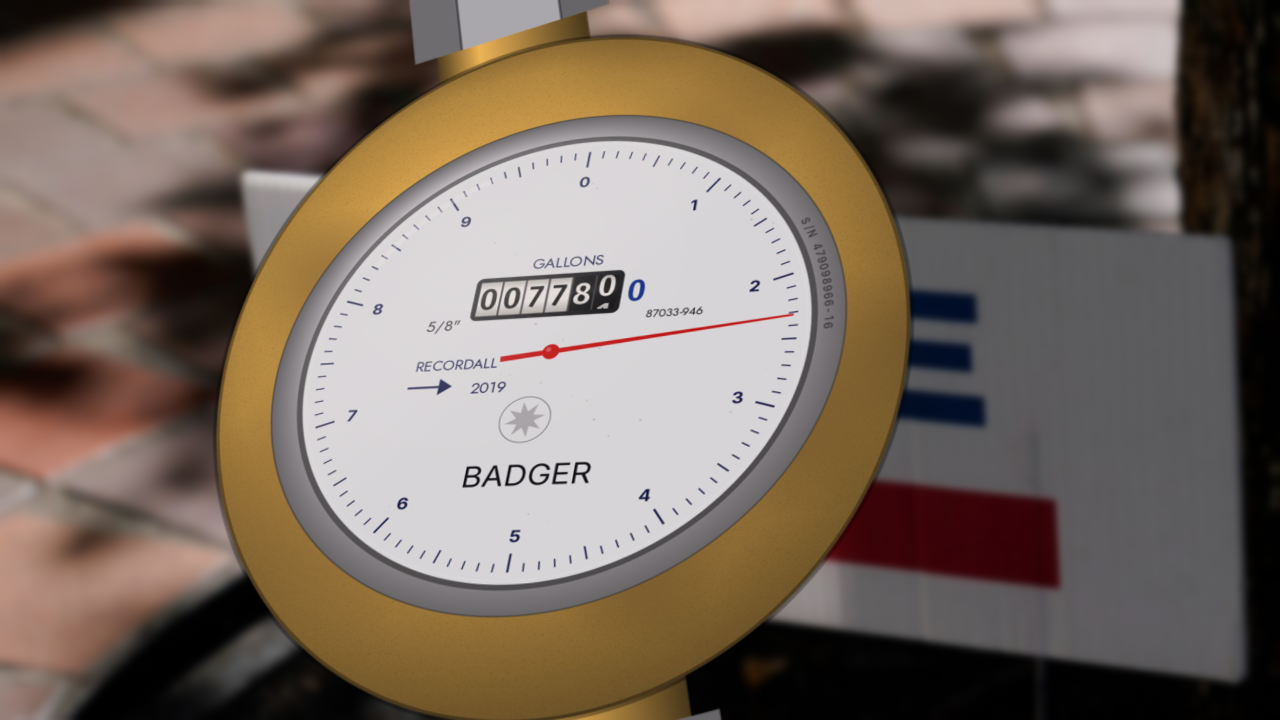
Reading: 77802.3 gal
